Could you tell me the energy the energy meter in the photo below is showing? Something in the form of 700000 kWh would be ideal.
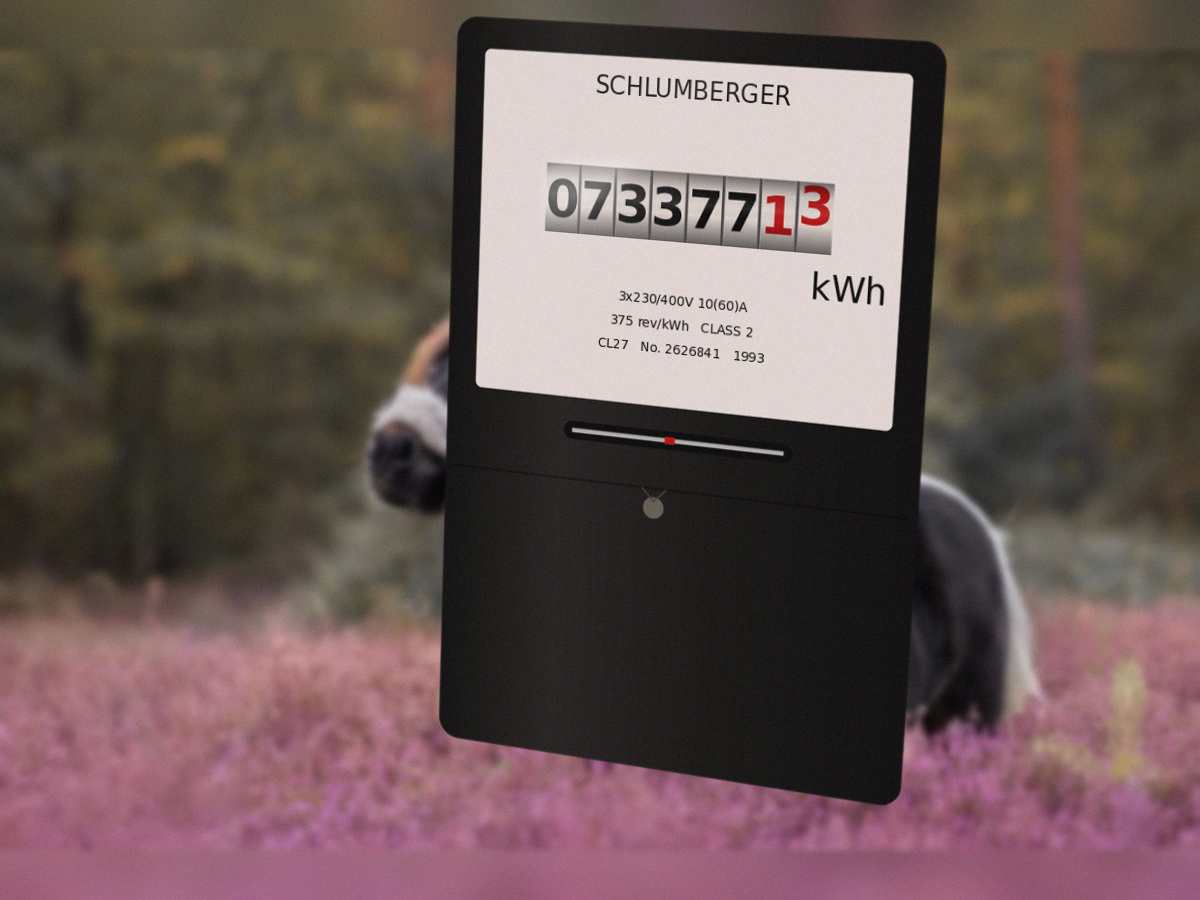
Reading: 73377.13 kWh
